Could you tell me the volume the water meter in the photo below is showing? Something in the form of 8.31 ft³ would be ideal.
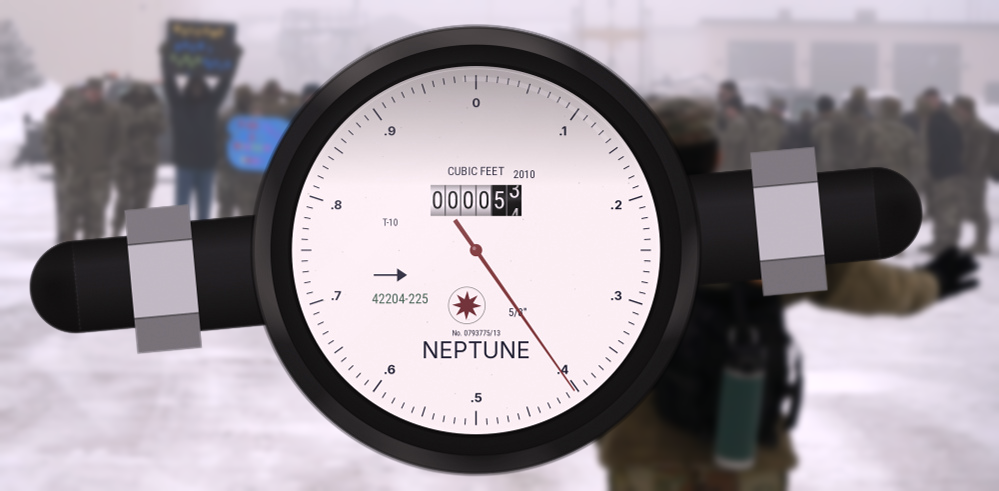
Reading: 53.40 ft³
